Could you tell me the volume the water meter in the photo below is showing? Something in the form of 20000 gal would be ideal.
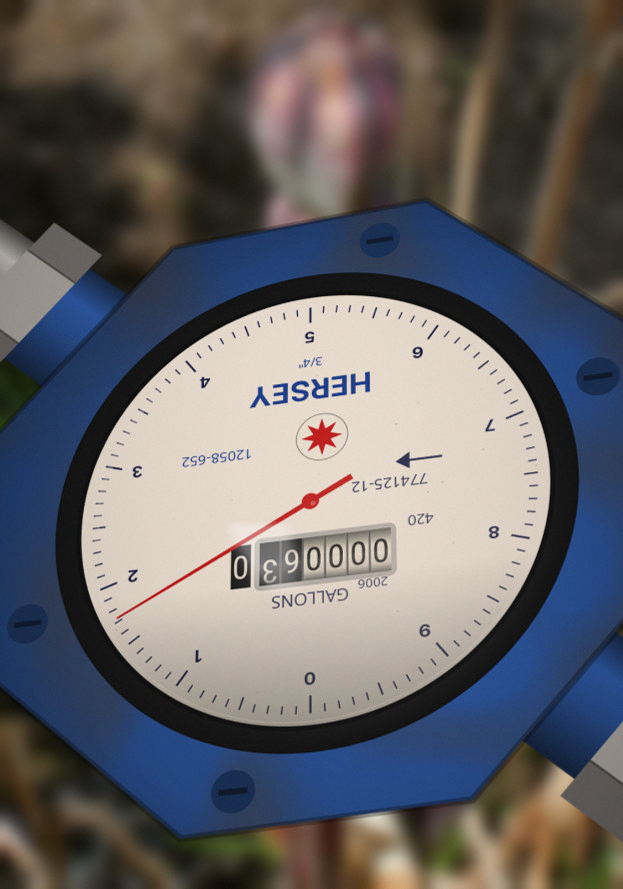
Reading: 631.7 gal
